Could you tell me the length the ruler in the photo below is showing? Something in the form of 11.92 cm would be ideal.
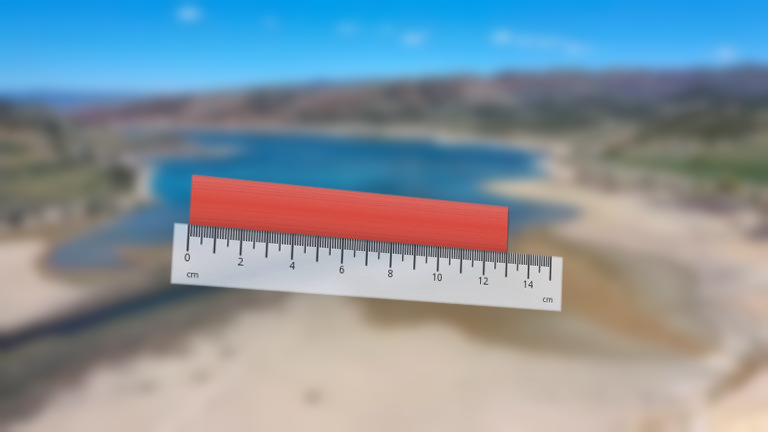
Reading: 13 cm
